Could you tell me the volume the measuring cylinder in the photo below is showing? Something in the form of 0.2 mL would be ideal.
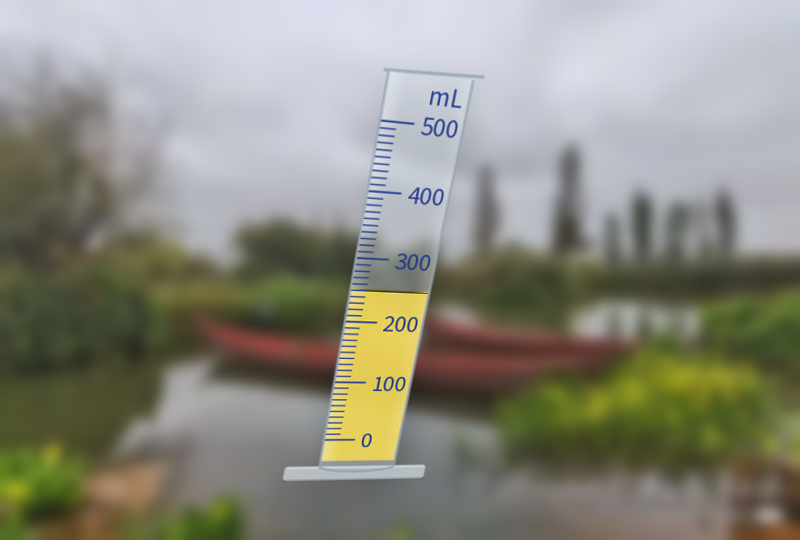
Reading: 250 mL
